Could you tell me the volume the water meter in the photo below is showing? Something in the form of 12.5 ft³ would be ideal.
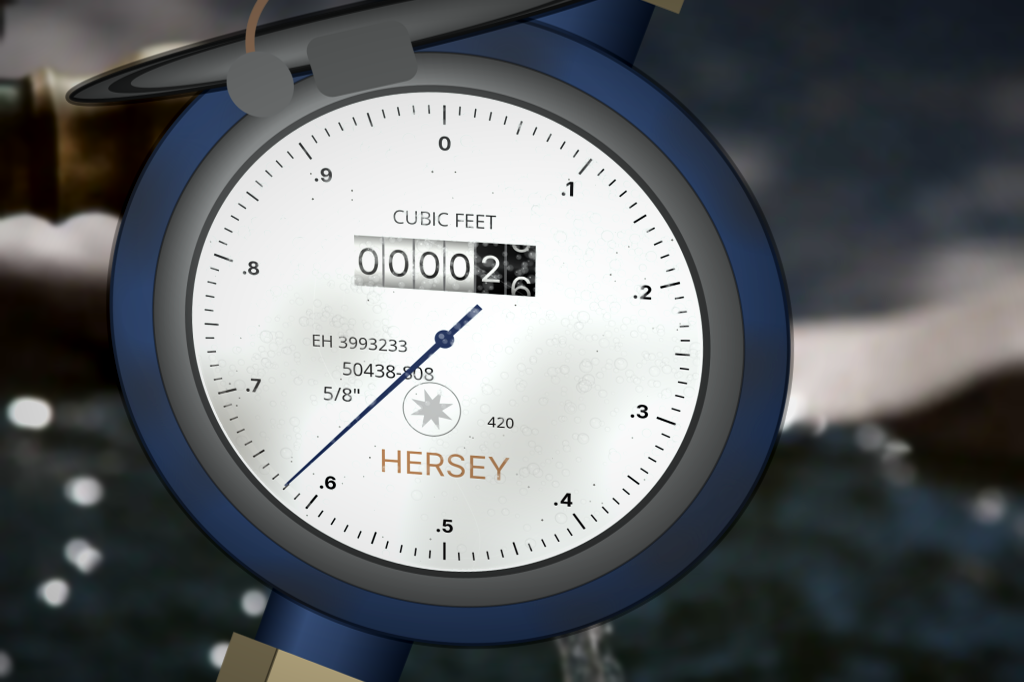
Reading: 25.62 ft³
